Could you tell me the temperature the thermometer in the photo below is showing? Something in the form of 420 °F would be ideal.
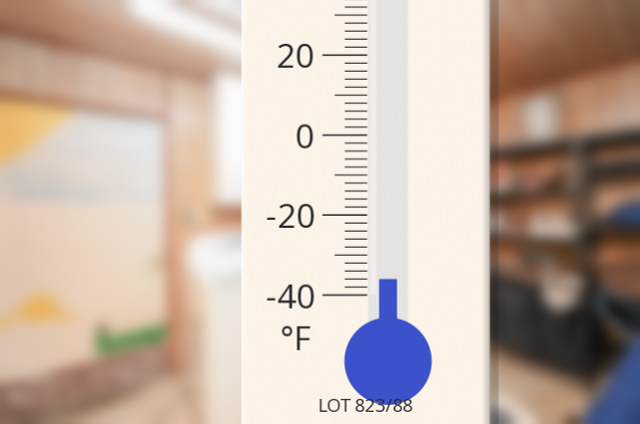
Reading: -36 °F
